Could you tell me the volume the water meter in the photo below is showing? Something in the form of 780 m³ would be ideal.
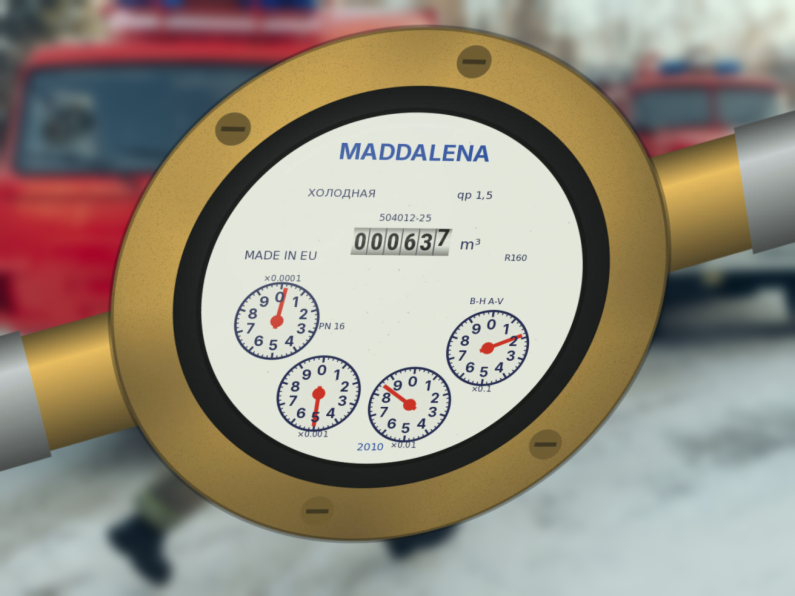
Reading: 637.1850 m³
